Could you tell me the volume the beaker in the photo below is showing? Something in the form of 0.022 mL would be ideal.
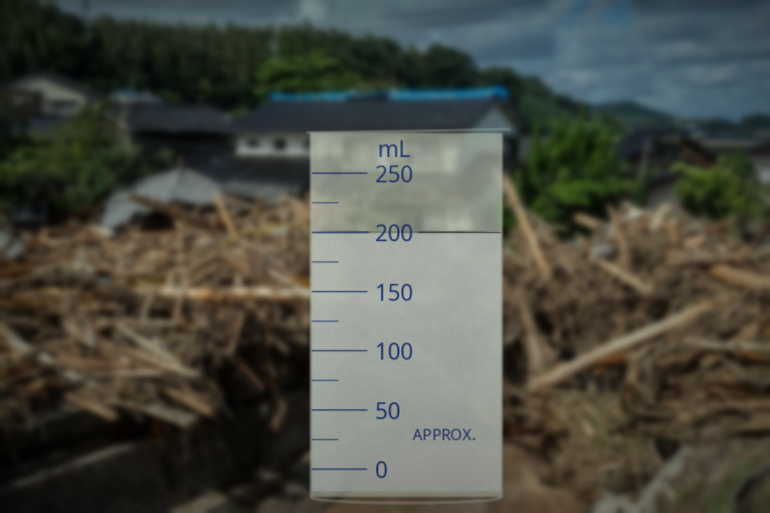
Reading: 200 mL
